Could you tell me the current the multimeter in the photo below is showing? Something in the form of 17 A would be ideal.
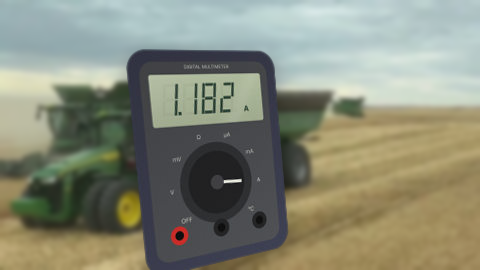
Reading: 1.182 A
